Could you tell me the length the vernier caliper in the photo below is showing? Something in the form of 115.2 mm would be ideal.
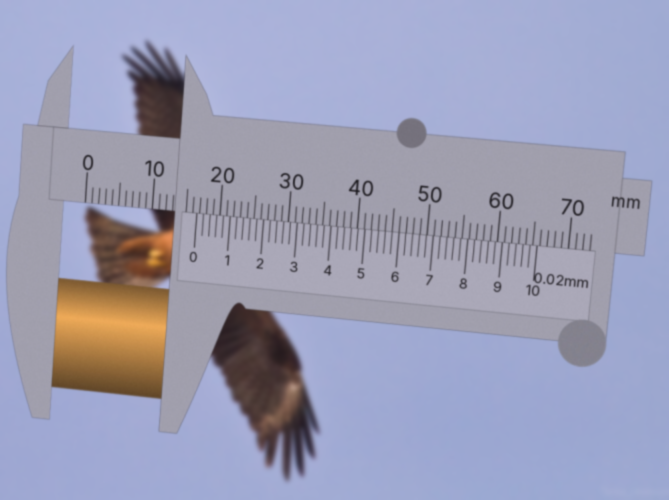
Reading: 16.6 mm
